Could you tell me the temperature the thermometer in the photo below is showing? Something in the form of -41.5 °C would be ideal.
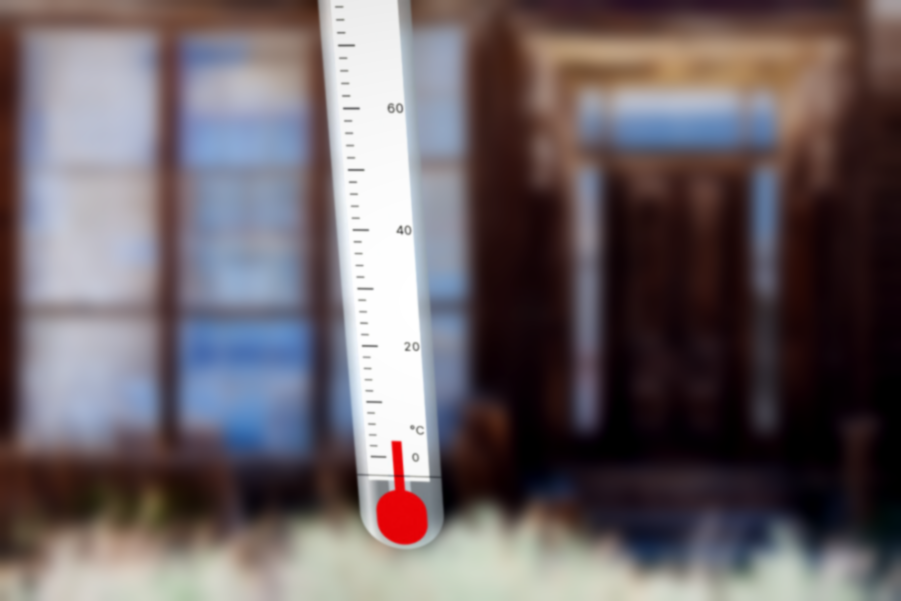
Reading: 3 °C
